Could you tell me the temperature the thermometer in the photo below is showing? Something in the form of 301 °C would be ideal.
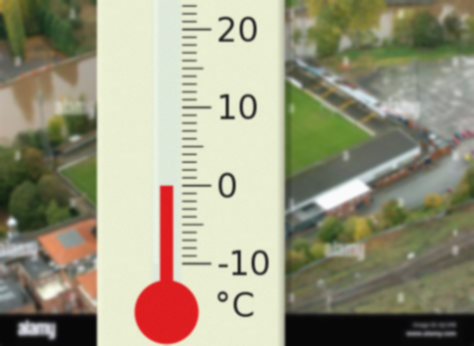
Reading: 0 °C
